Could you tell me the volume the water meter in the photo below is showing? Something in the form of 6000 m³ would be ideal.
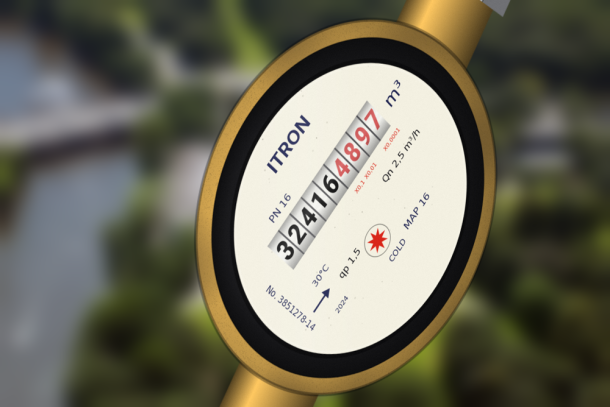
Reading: 32416.4897 m³
